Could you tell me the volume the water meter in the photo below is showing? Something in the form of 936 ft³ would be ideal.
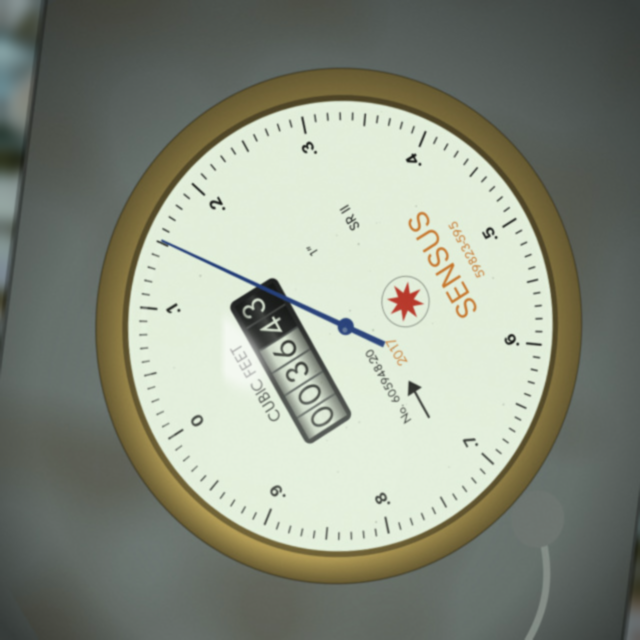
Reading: 3643.15 ft³
